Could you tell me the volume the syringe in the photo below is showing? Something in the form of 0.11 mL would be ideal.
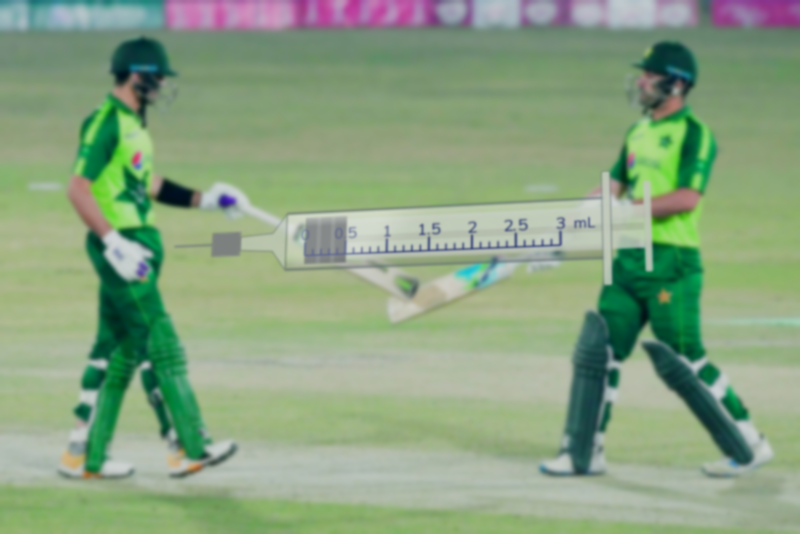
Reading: 0 mL
